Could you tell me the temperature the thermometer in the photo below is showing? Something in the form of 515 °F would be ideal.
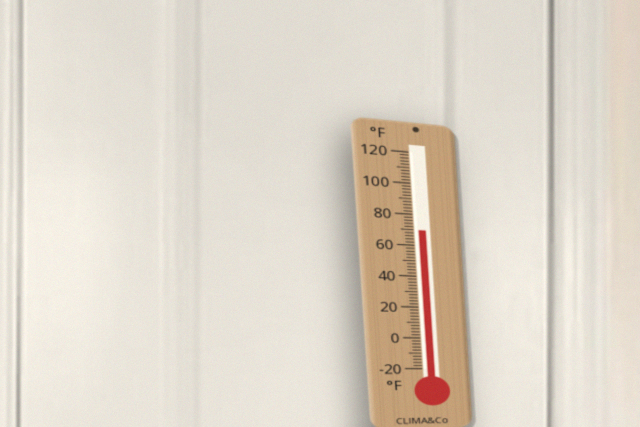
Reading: 70 °F
